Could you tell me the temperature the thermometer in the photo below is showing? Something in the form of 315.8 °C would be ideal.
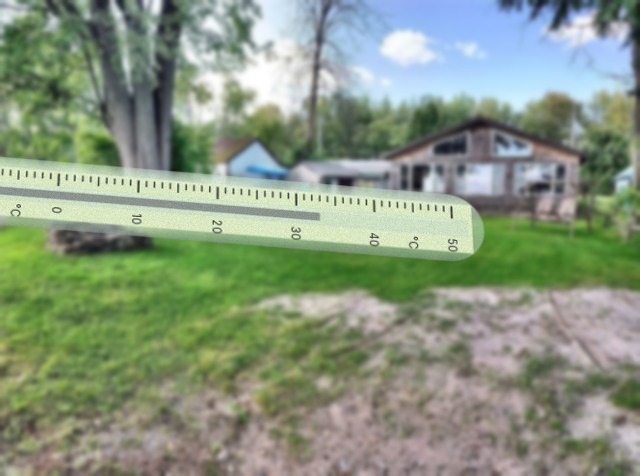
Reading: 33 °C
